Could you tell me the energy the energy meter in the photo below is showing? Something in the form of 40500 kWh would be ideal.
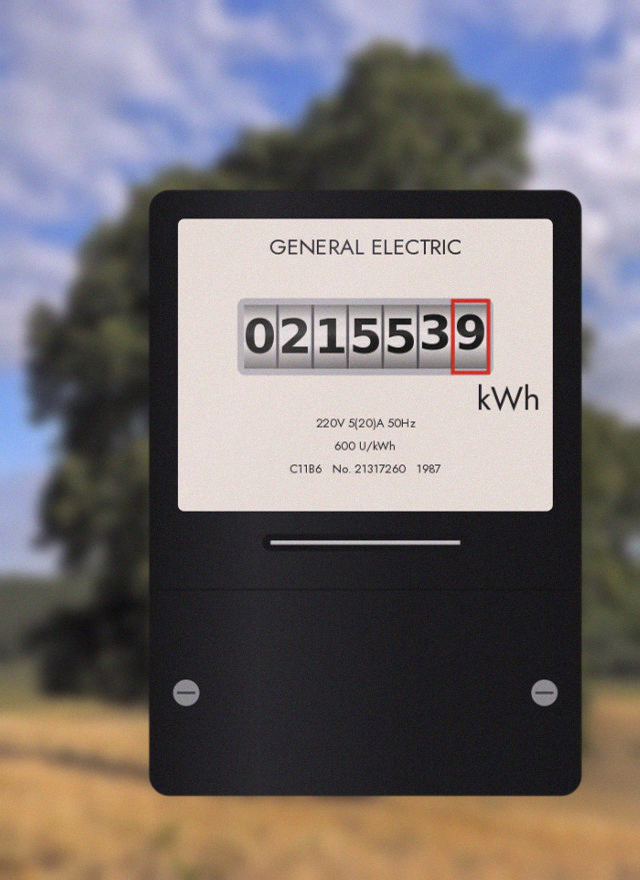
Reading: 21553.9 kWh
